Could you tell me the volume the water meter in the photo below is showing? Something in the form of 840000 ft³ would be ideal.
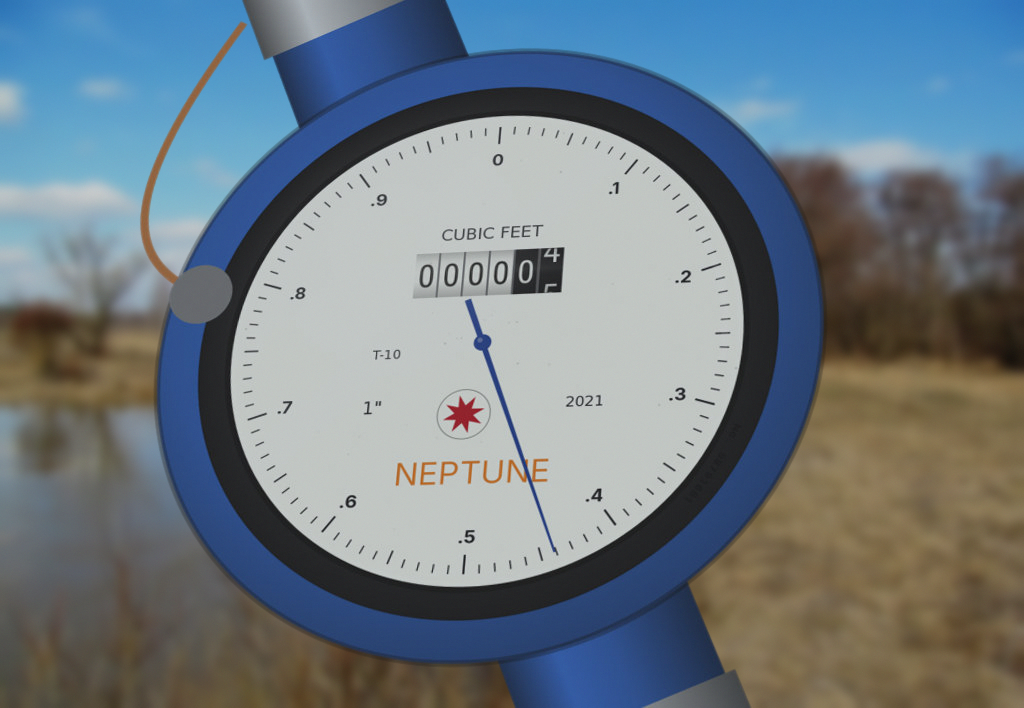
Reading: 4.44 ft³
